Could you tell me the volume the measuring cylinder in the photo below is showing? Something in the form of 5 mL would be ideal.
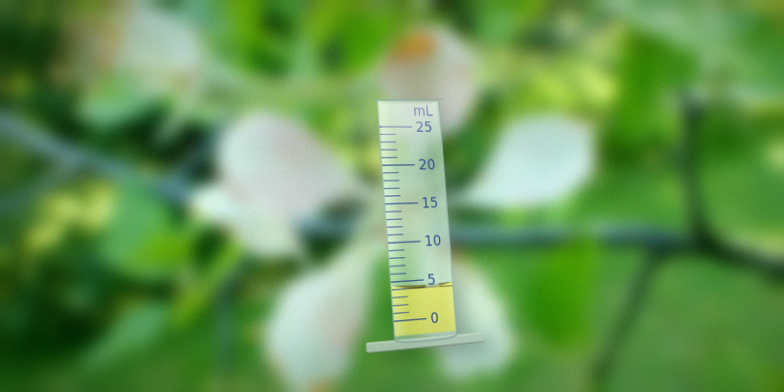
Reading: 4 mL
